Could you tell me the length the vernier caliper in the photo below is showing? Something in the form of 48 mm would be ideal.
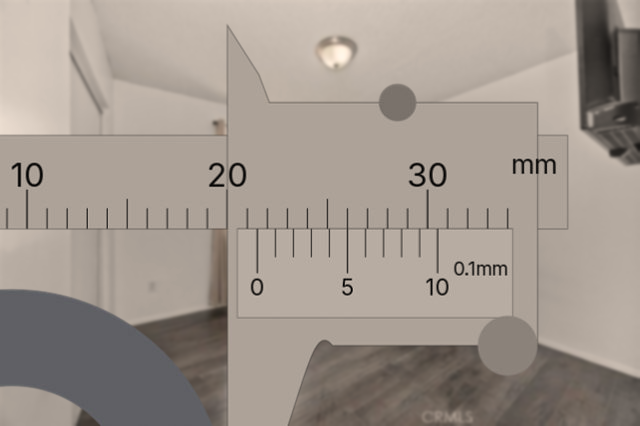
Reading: 21.5 mm
